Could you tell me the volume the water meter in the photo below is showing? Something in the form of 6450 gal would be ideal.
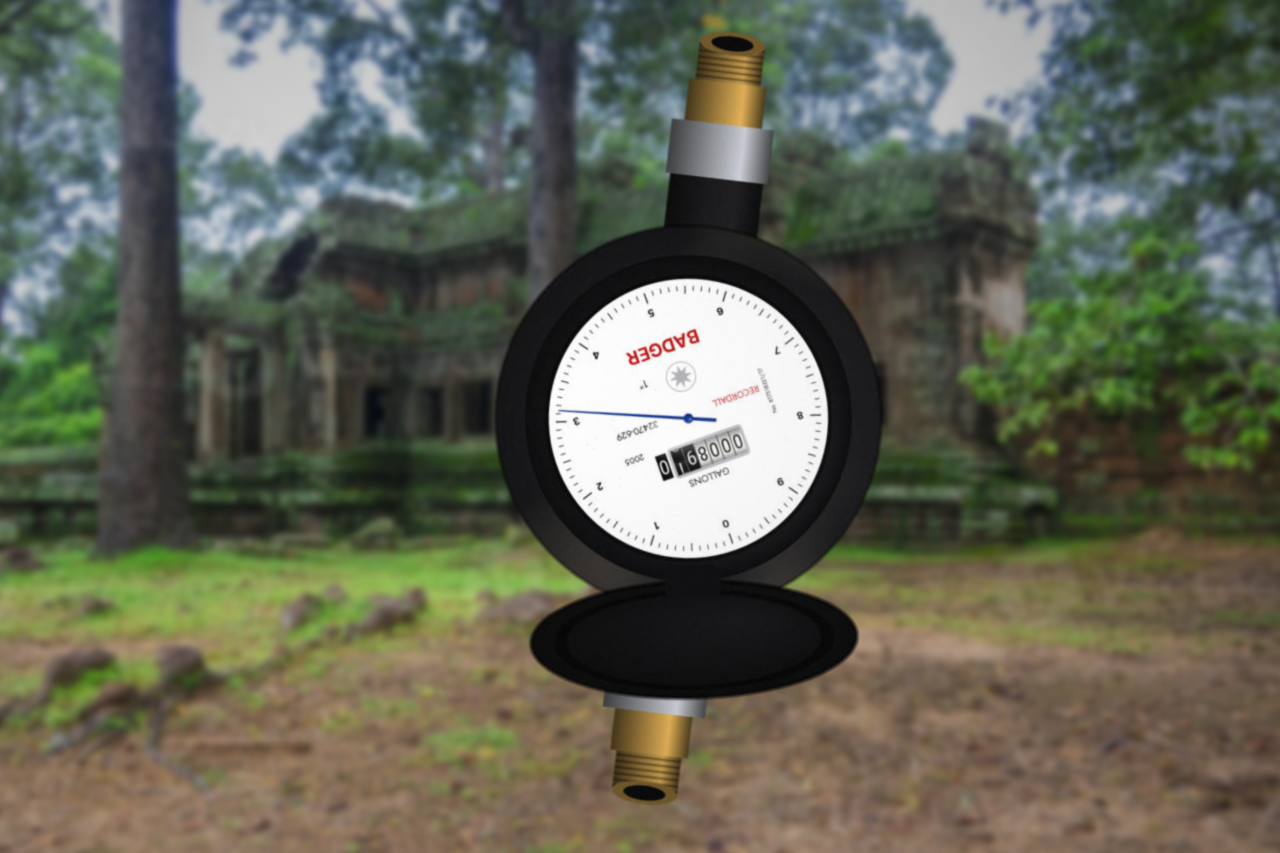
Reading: 8913.1 gal
